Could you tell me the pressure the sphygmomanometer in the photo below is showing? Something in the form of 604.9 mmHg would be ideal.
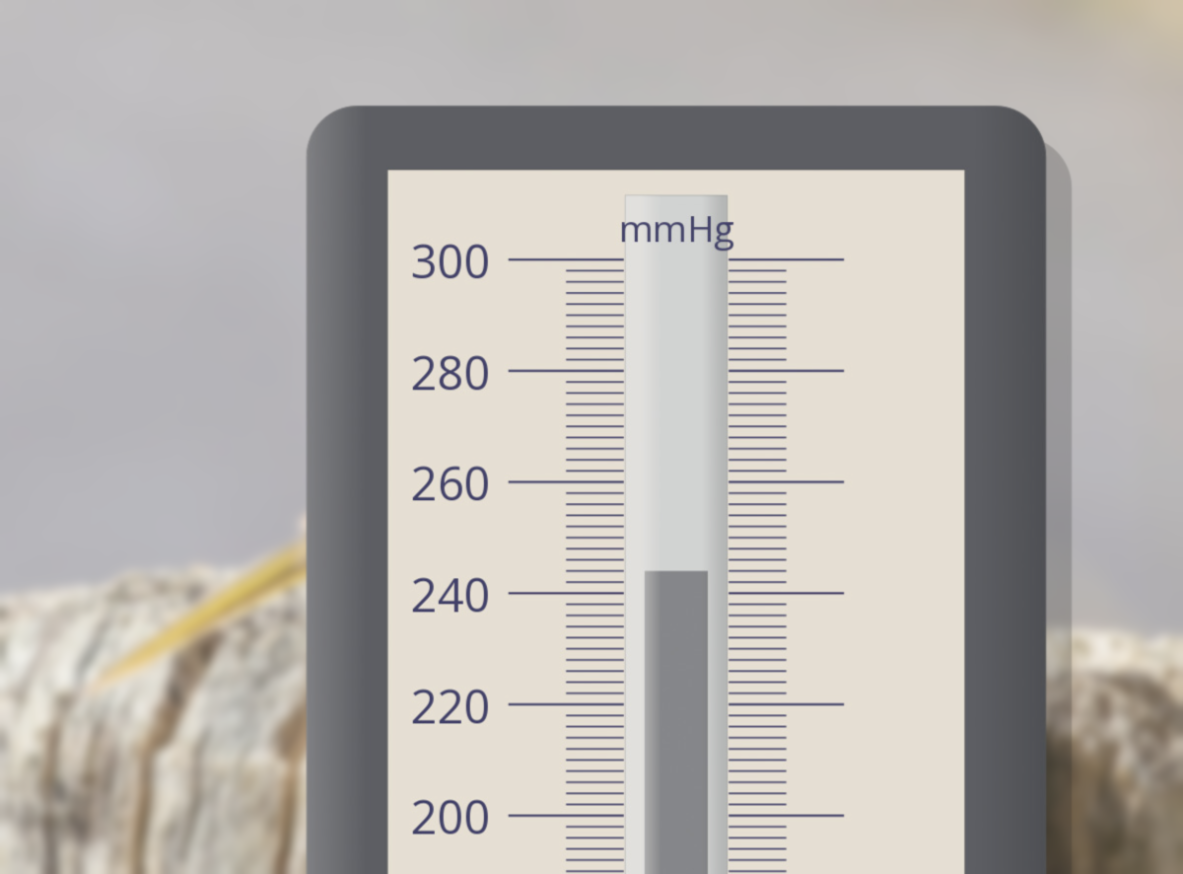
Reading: 244 mmHg
